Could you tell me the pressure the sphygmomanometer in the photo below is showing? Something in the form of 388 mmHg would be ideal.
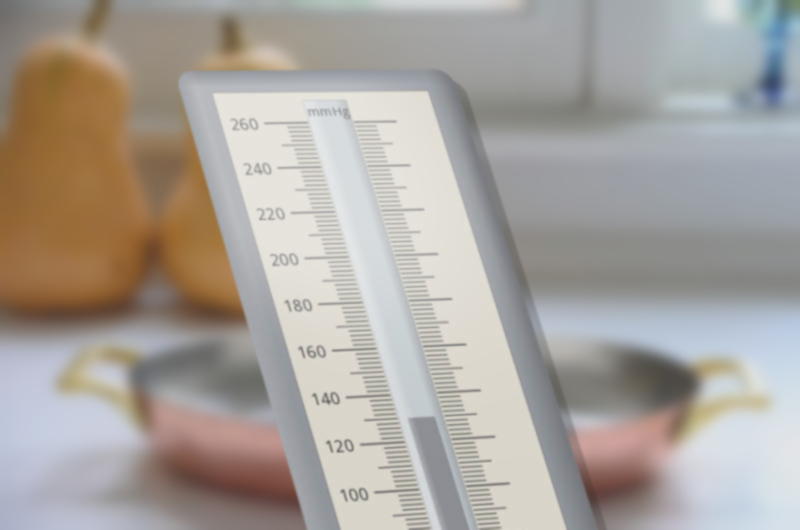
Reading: 130 mmHg
